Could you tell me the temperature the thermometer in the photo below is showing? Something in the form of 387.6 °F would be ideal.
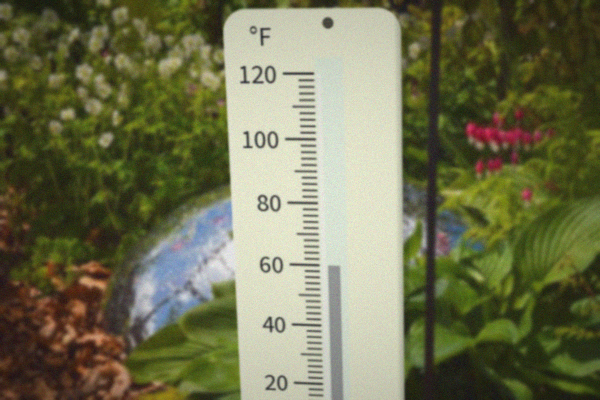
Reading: 60 °F
